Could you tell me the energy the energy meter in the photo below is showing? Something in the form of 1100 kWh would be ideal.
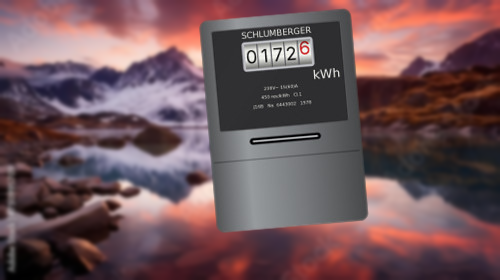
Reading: 172.6 kWh
